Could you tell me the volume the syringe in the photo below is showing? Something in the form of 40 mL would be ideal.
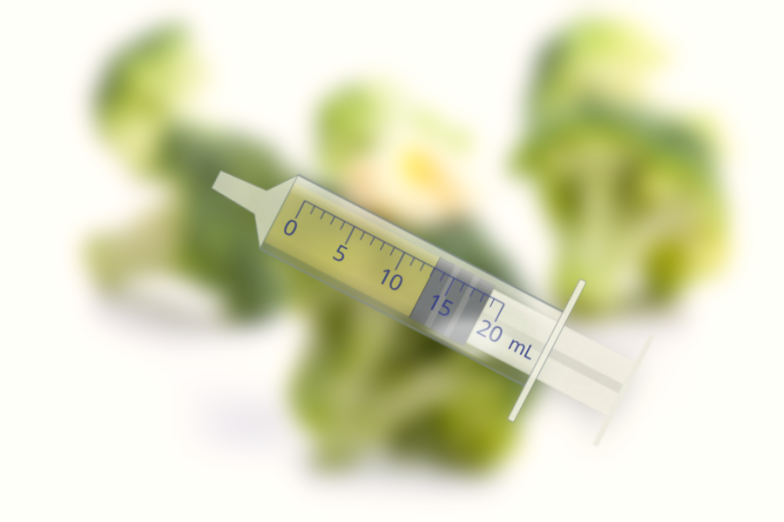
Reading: 13 mL
